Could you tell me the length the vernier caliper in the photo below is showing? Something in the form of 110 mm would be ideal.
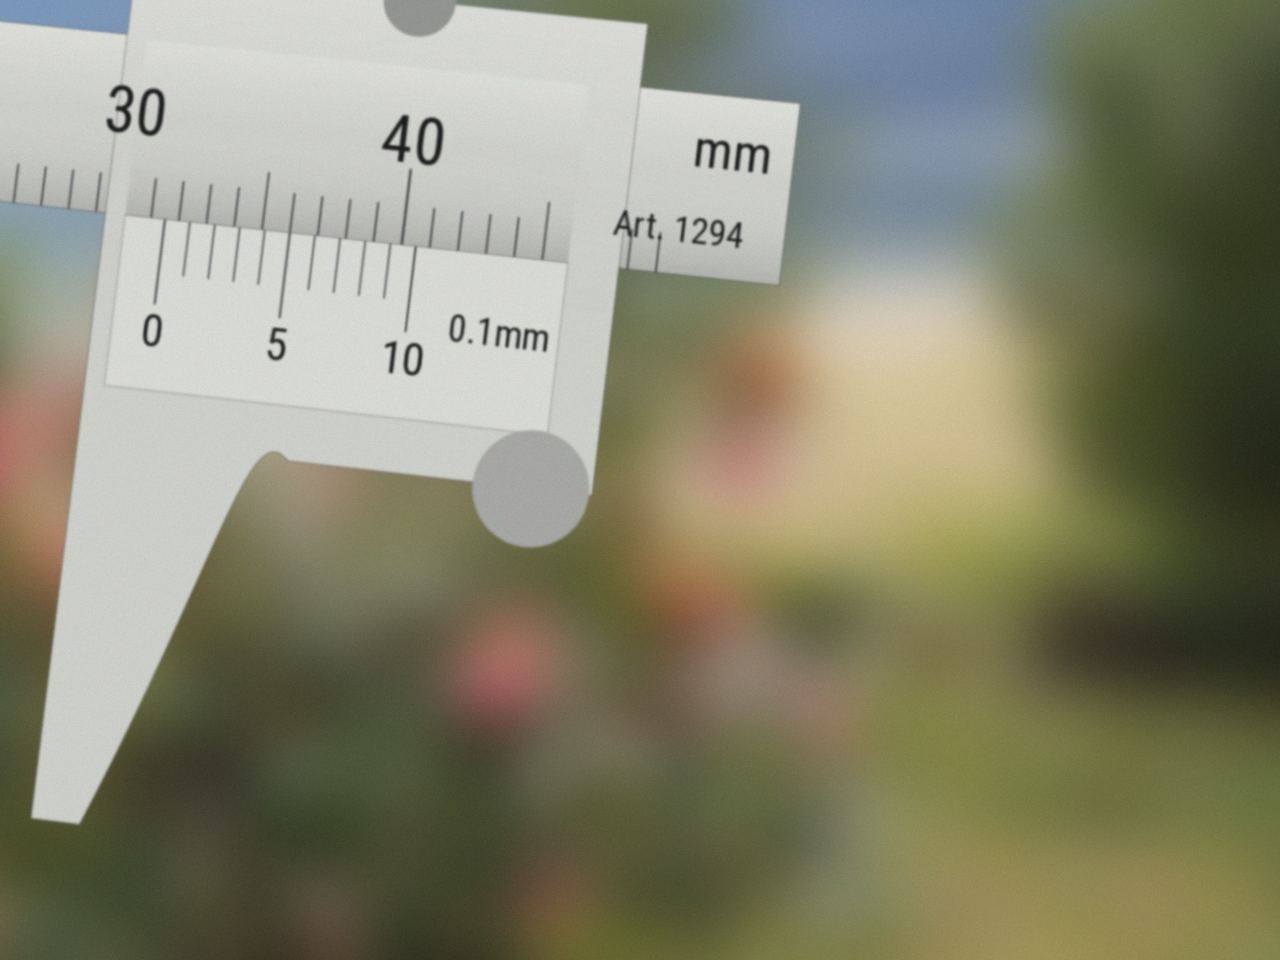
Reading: 31.5 mm
